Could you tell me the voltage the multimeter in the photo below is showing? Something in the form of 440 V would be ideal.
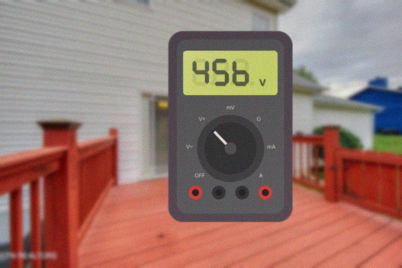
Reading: 456 V
